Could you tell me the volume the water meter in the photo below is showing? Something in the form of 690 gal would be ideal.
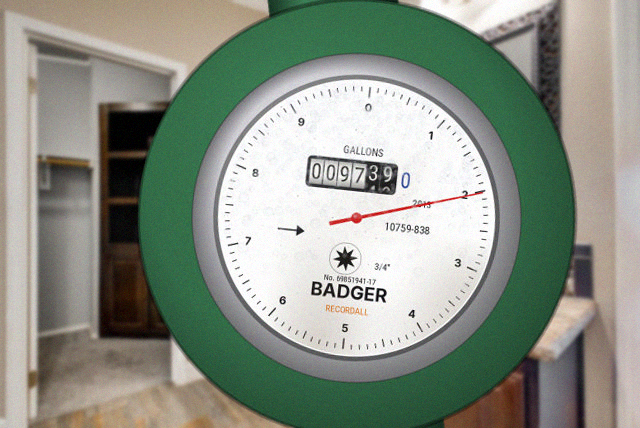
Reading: 97392.0 gal
